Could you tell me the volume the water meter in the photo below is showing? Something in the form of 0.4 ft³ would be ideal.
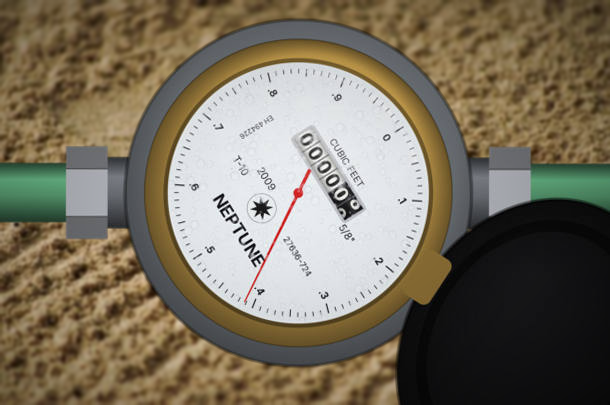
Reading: 8.41 ft³
